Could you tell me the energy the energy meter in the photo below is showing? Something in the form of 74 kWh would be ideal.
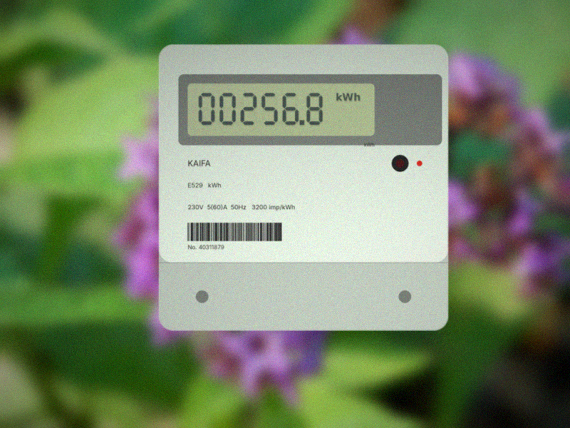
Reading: 256.8 kWh
